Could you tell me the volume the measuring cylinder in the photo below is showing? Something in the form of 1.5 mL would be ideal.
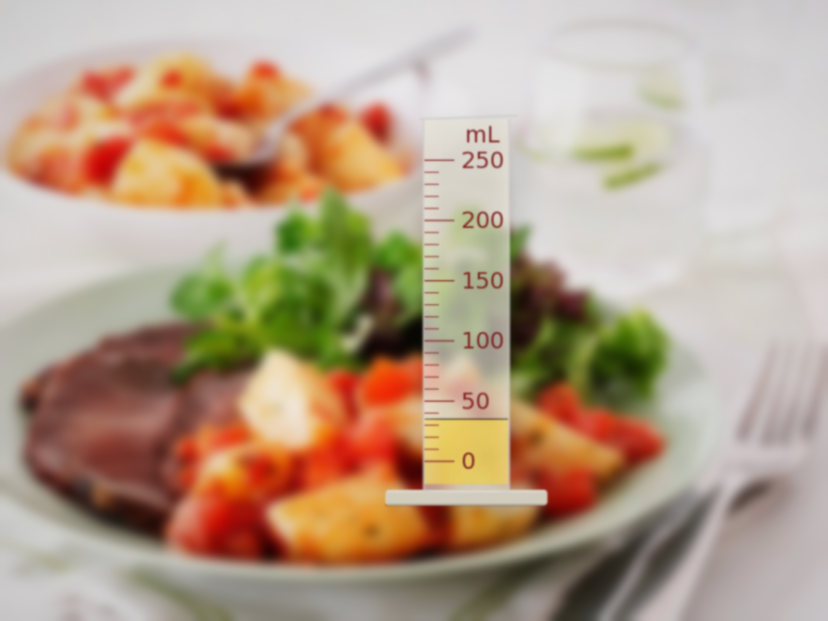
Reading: 35 mL
